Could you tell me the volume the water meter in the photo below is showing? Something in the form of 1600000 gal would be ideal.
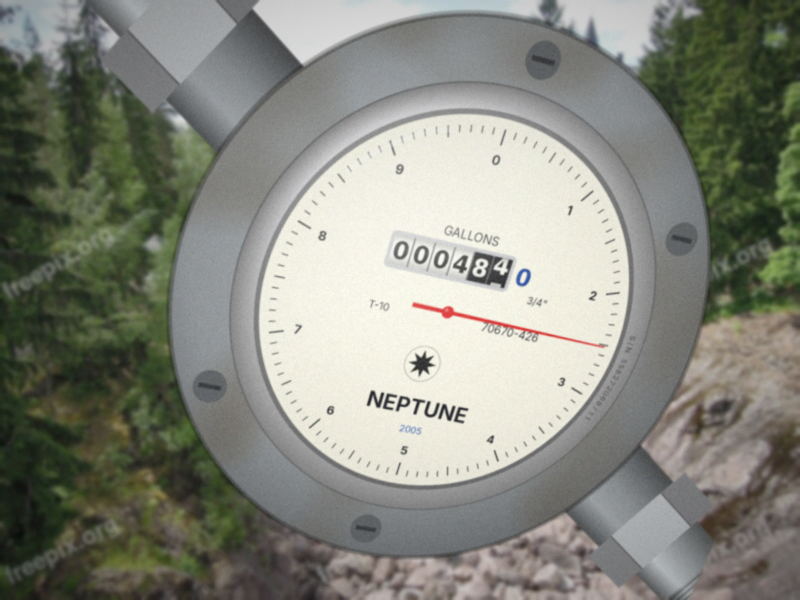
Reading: 4842.5 gal
